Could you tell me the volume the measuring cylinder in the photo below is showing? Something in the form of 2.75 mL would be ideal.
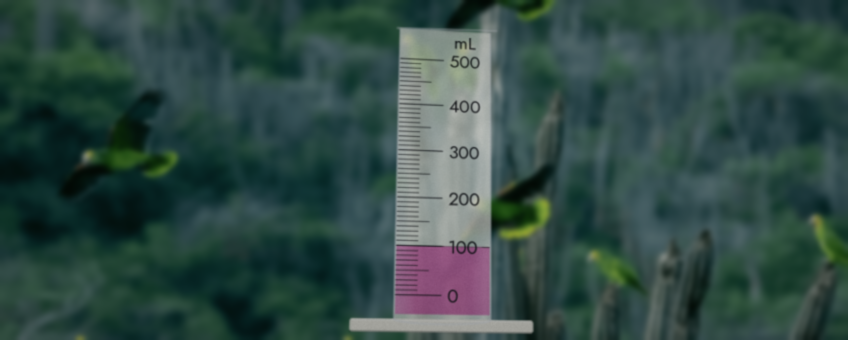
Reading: 100 mL
